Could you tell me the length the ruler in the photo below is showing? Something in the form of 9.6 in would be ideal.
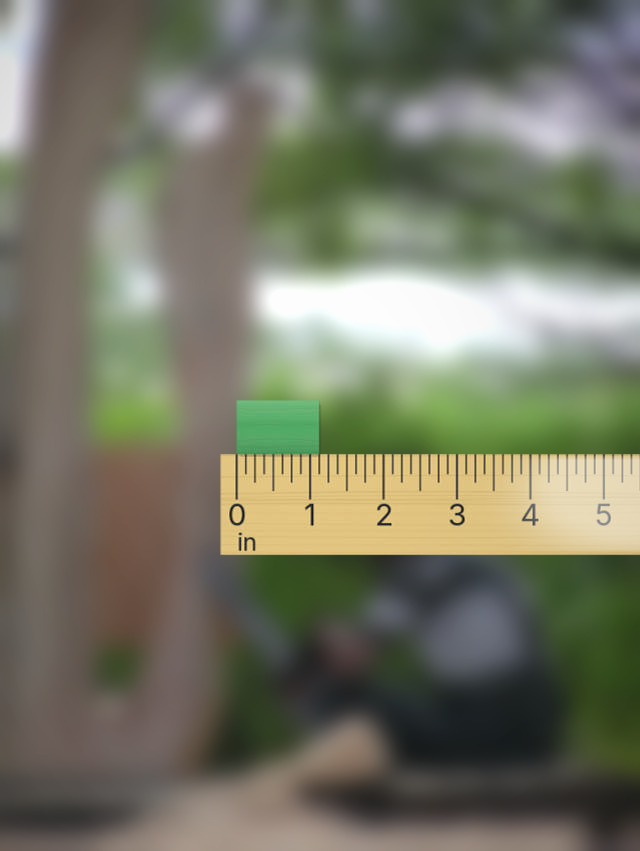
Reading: 1.125 in
